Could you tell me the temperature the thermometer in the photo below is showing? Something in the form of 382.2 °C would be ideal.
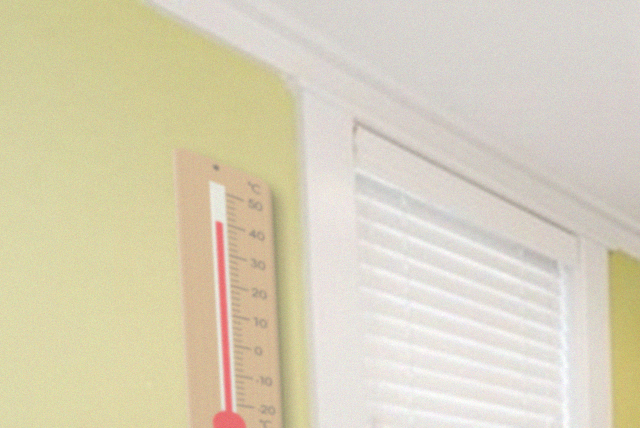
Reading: 40 °C
